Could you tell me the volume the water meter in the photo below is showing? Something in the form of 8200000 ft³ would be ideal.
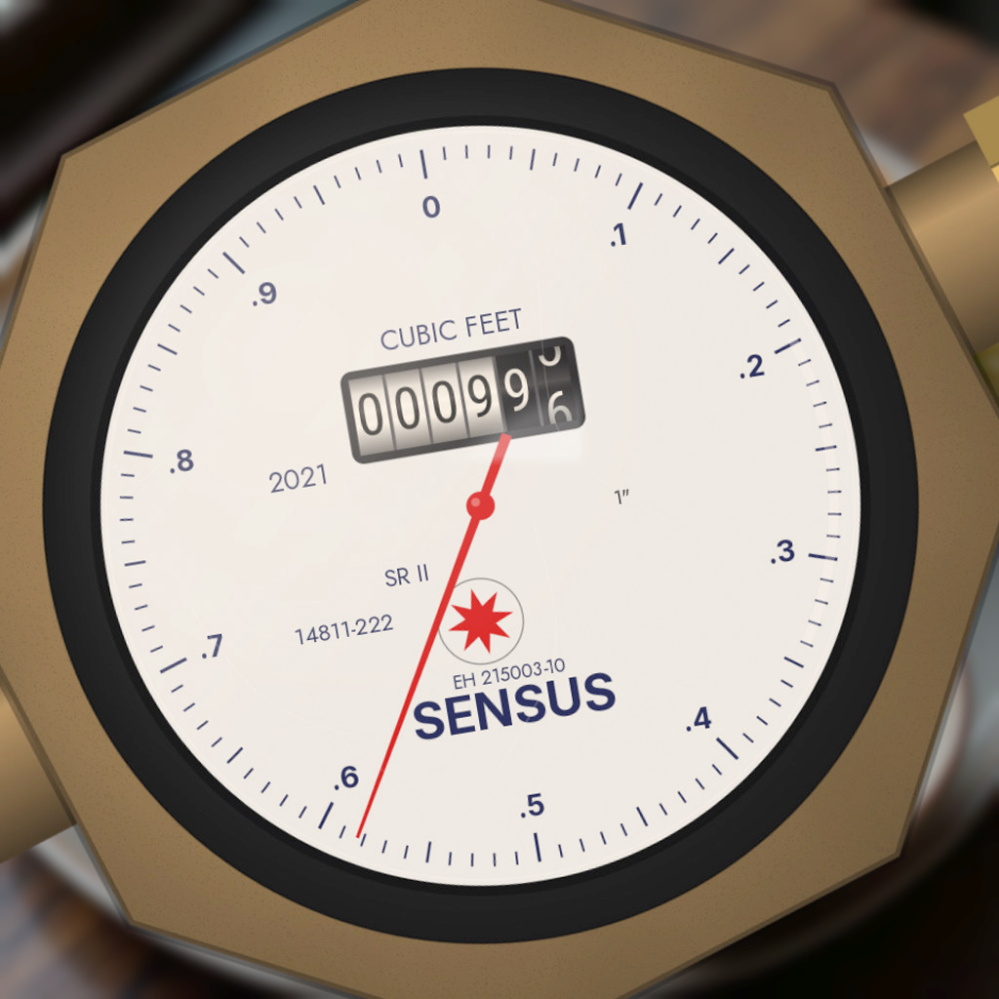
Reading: 995.58 ft³
